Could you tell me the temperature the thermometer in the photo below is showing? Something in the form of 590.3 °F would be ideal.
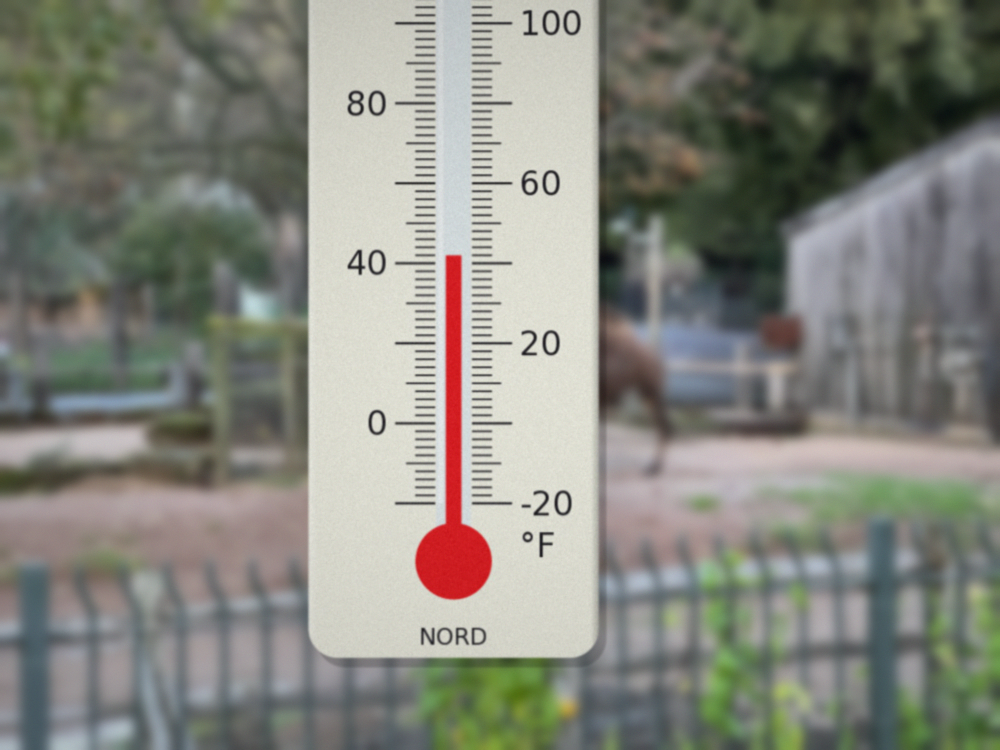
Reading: 42 °F
